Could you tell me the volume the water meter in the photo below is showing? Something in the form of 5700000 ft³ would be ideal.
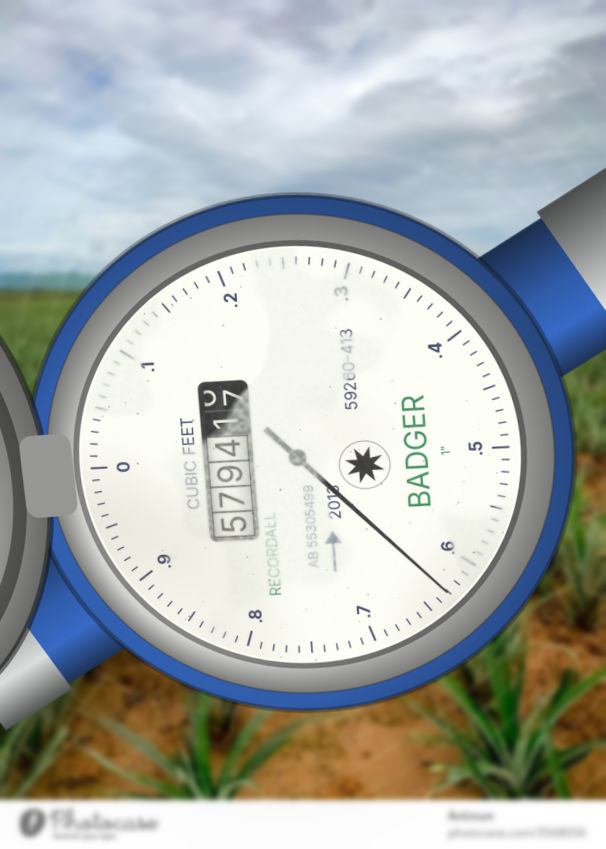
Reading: 579416.63 ft³
